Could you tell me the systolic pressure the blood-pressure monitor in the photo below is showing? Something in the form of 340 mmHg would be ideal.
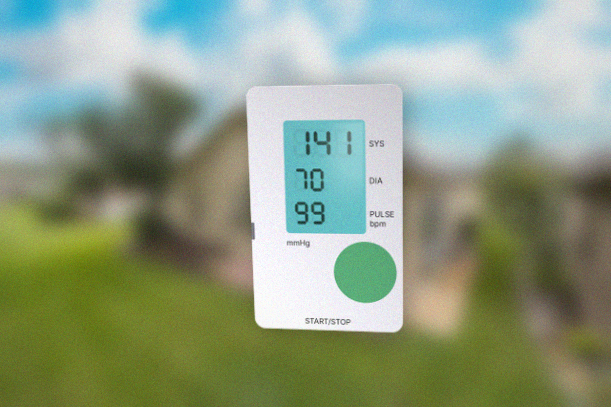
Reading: 141 mmHg
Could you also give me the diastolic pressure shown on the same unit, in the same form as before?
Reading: 70 mmHg
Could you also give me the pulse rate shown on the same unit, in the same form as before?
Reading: 99 bpm
